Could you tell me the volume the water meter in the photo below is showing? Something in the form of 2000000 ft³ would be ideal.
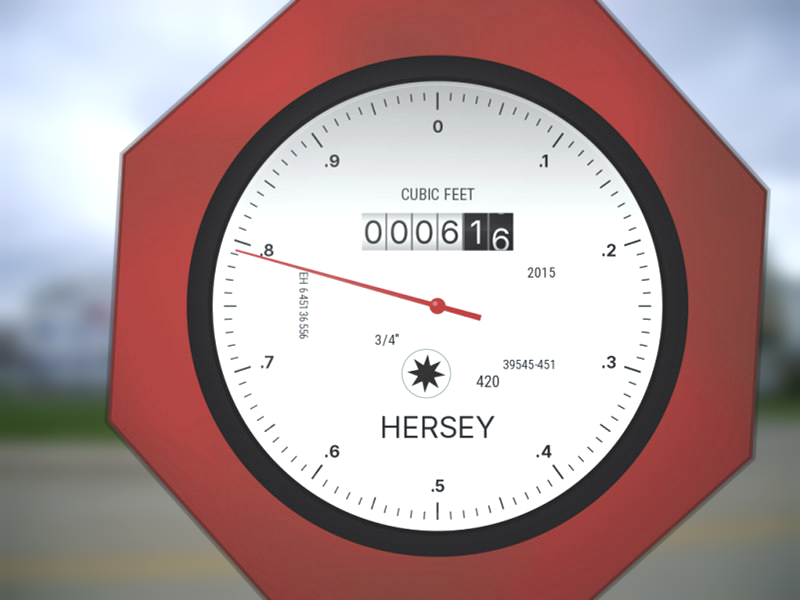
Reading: 615.79 ft³
